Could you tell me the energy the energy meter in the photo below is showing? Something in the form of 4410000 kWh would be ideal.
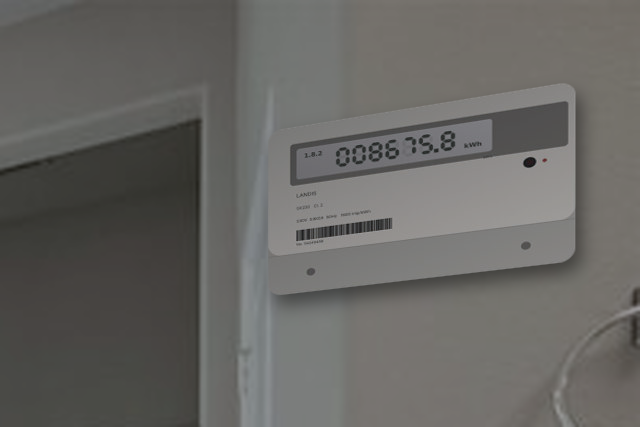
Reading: 8675.8 kWh
